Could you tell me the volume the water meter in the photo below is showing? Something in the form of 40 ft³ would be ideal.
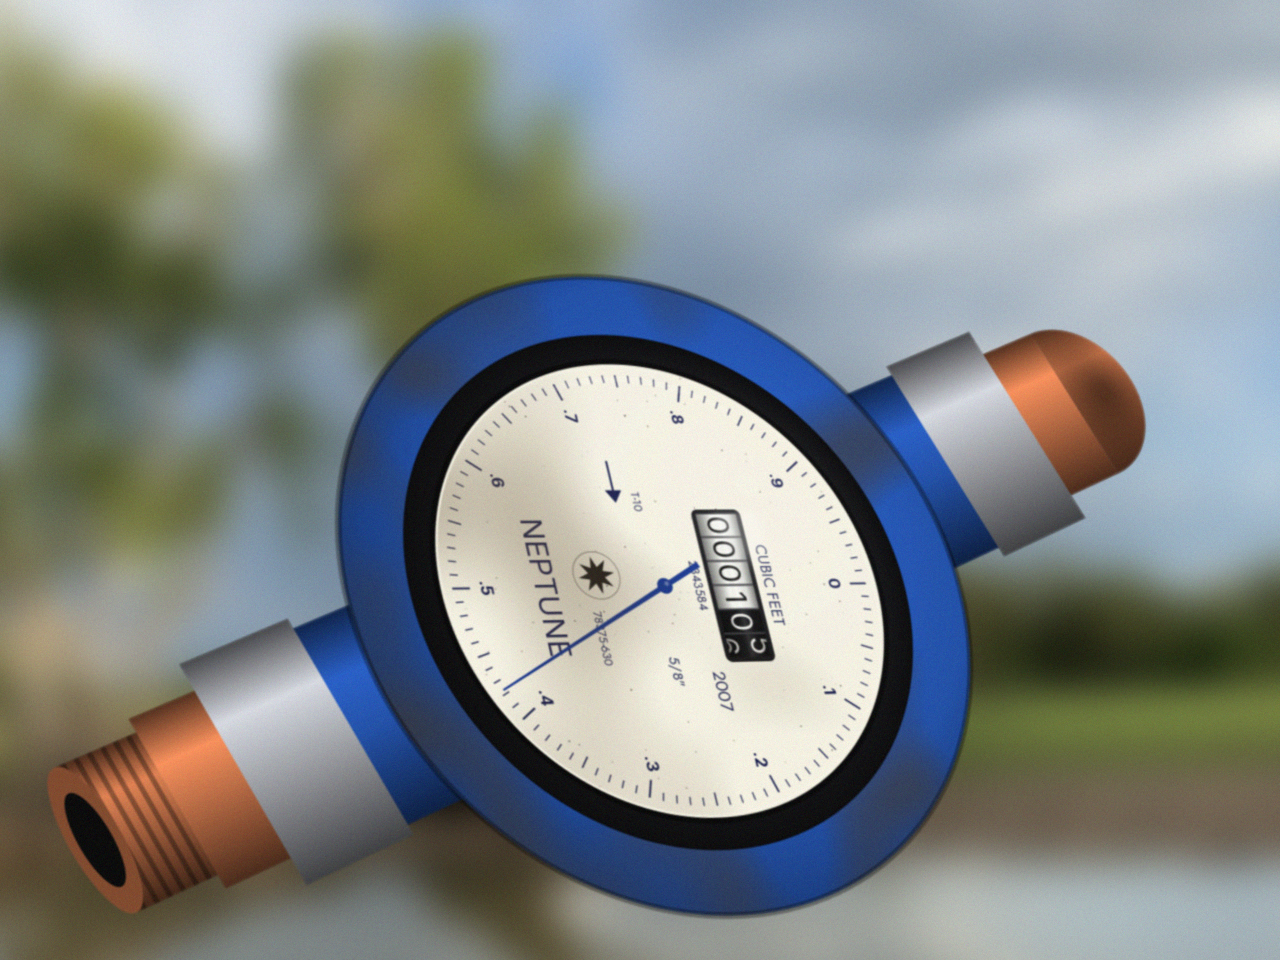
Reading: 105.42 ft³
